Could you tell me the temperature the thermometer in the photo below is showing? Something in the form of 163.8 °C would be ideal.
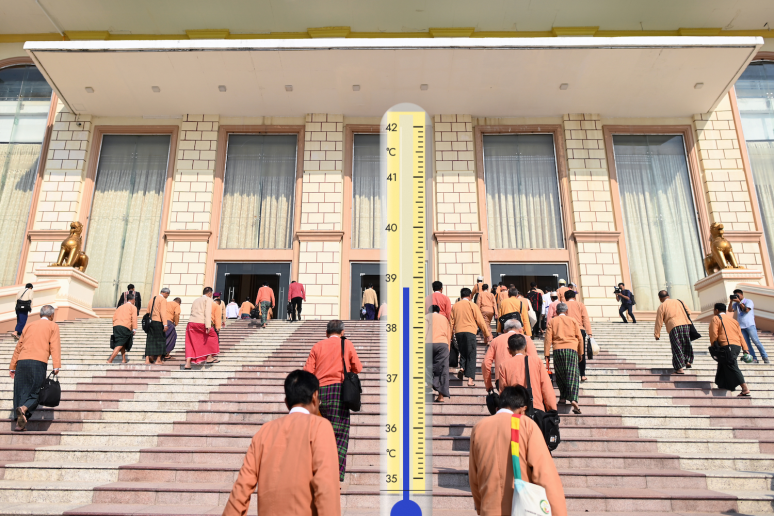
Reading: 38.8 °C
